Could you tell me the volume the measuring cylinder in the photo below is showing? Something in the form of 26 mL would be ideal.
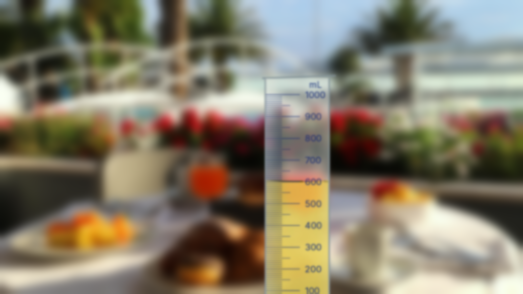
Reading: 600 mL
